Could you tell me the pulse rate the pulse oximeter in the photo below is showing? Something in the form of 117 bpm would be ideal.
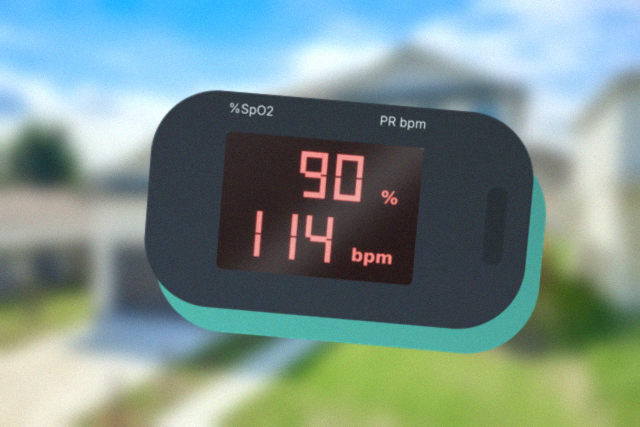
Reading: 114 bpm
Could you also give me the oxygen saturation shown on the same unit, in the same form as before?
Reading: 90 %
